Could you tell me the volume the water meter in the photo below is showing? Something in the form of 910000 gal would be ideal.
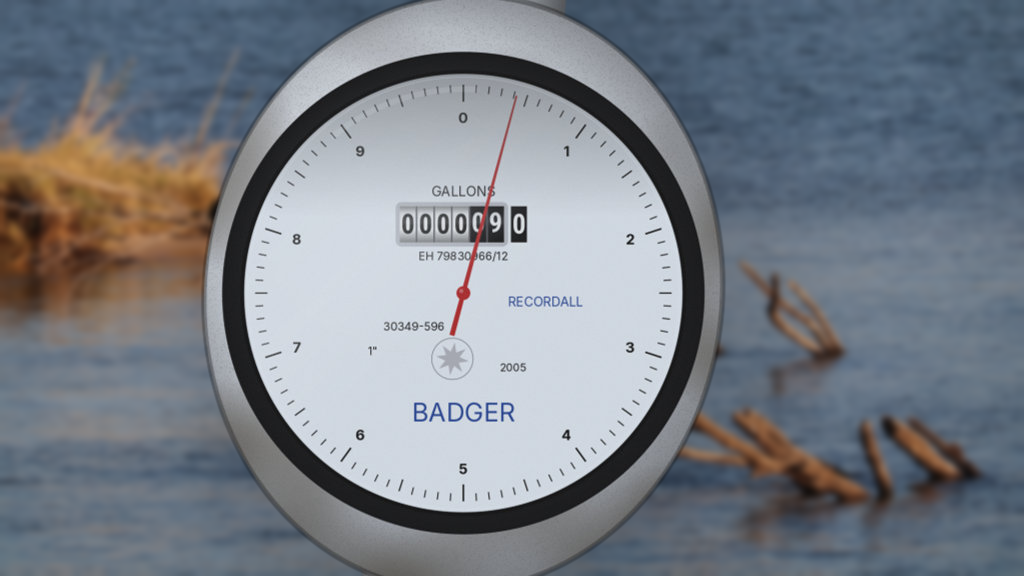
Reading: 90.4 gal
